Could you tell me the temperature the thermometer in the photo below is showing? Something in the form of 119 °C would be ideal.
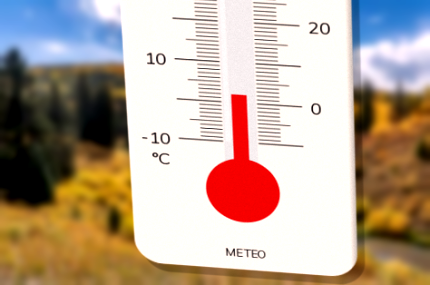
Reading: 2 °C
